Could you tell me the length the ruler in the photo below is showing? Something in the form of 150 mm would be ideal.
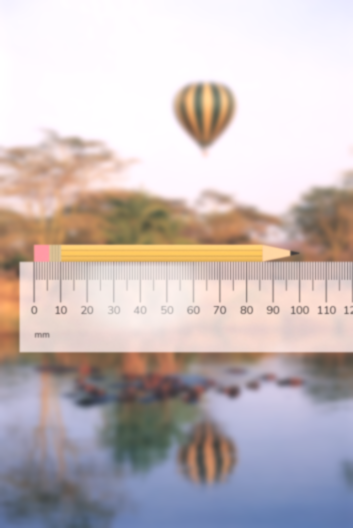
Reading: 100 mm
